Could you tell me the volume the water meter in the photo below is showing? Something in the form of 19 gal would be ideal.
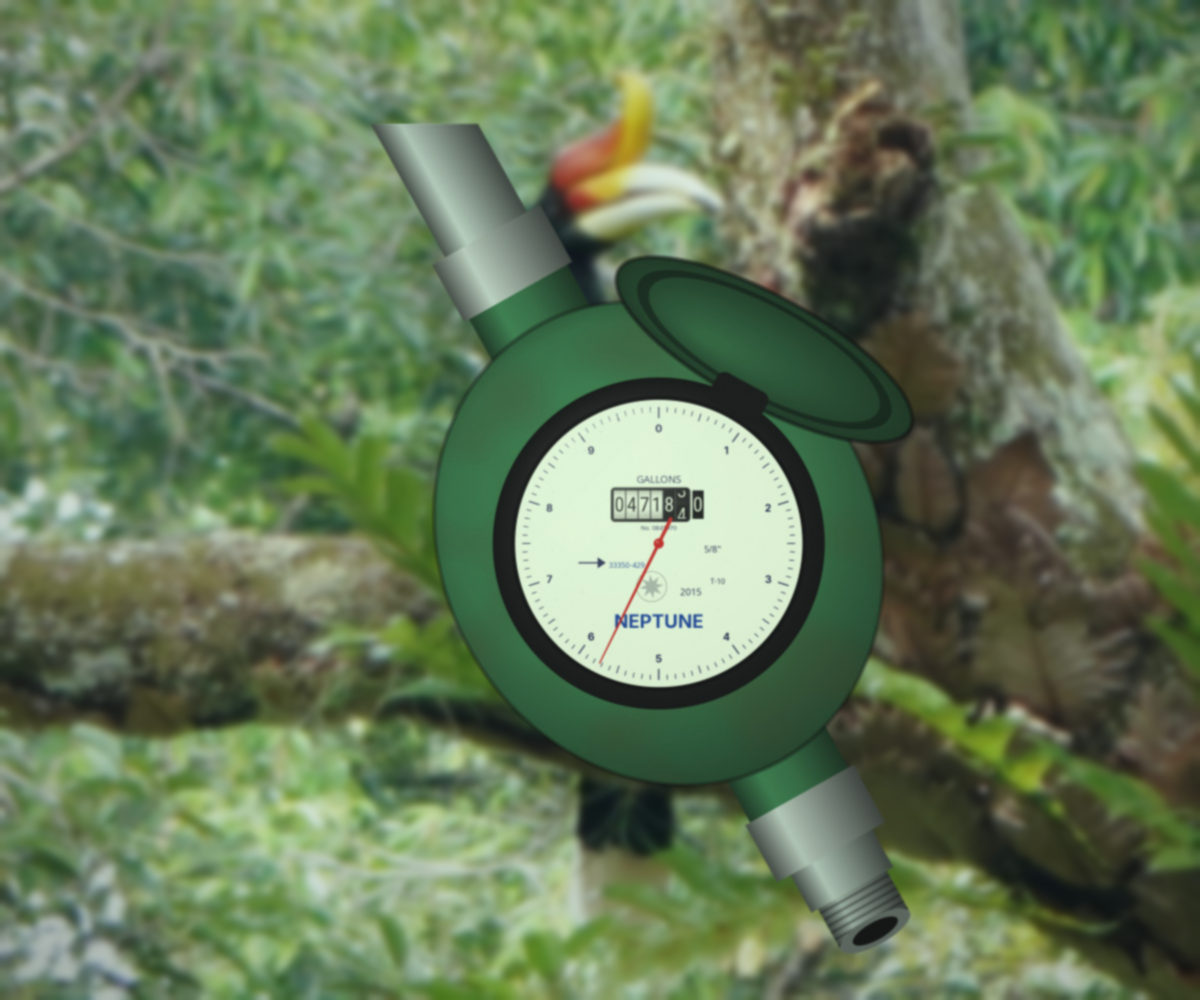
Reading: 471835.7 gal
